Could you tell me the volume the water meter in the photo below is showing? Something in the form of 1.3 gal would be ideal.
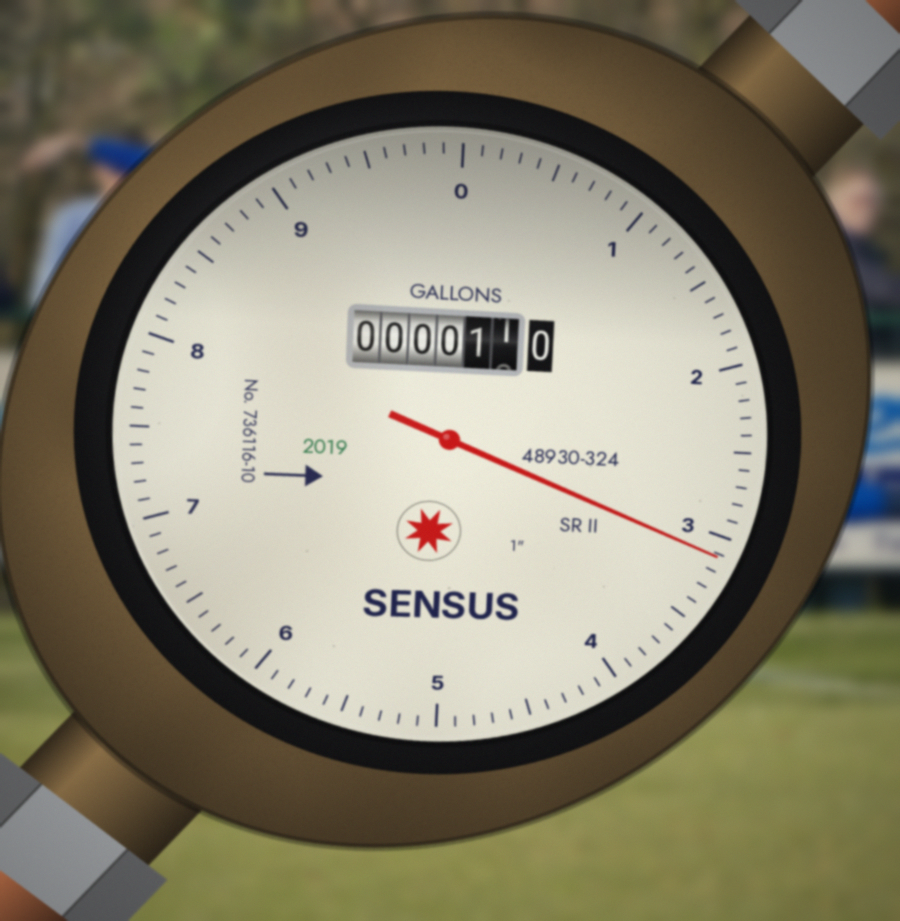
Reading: 113.1 gal
